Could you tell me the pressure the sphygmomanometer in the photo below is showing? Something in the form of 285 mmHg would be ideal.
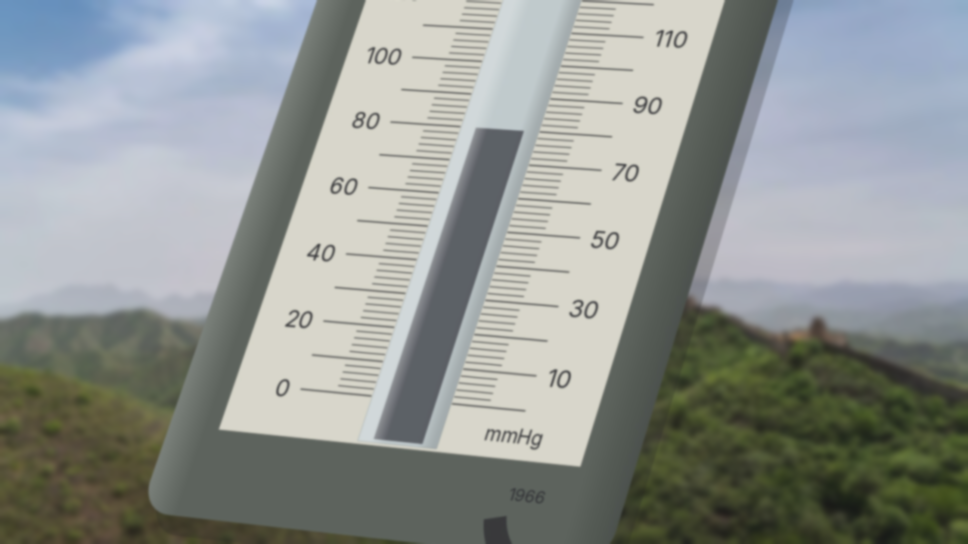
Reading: 80 mmHg
